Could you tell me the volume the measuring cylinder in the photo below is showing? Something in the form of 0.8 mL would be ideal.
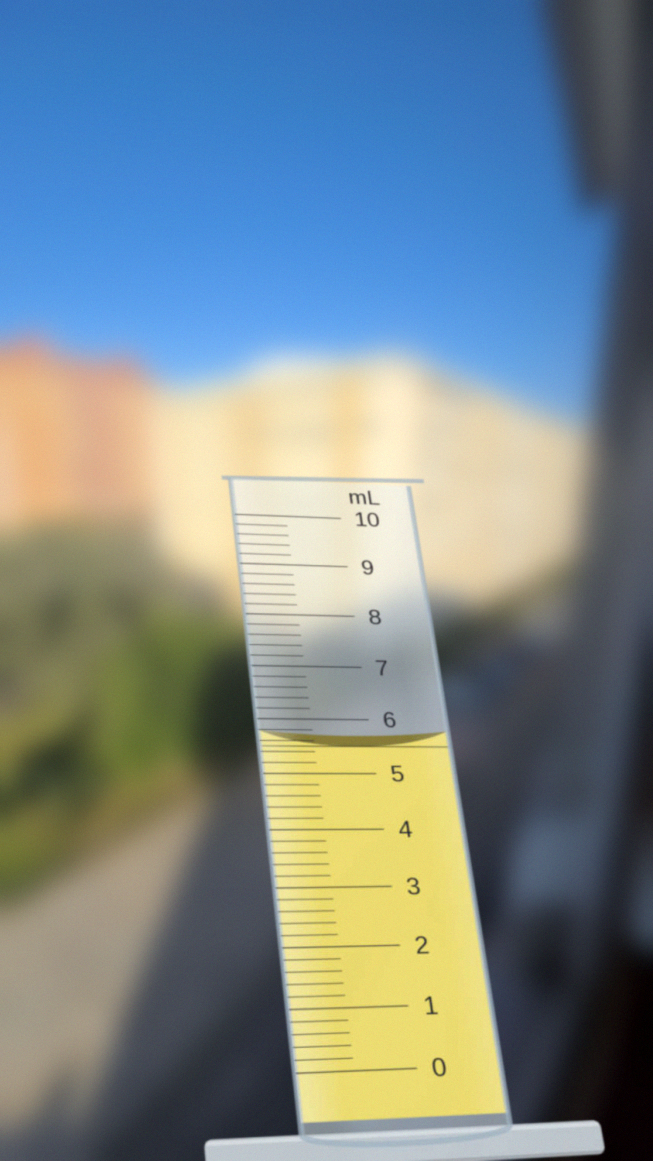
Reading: 5.5 mL
